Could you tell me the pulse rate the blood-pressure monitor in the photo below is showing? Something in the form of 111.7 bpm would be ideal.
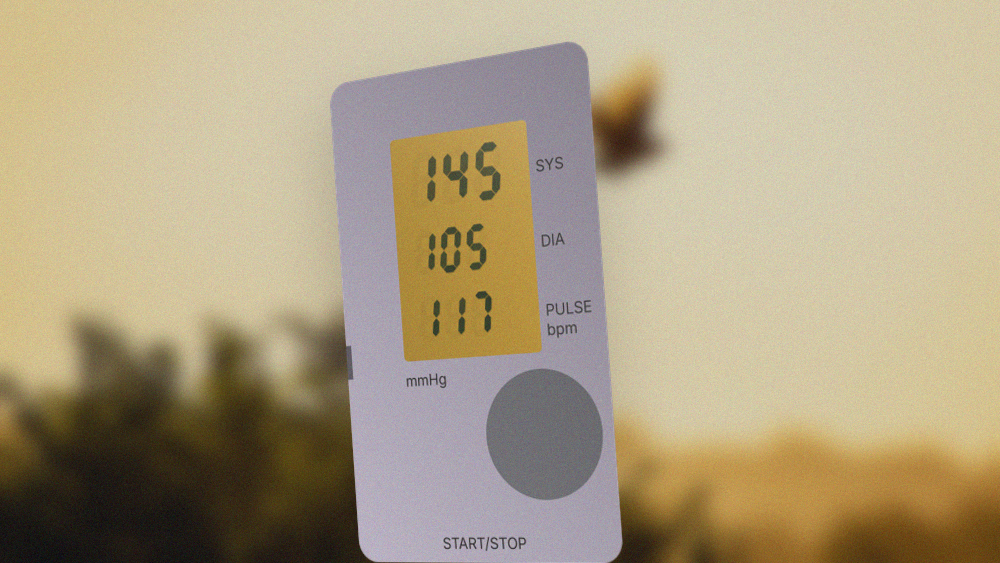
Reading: 117 bpm
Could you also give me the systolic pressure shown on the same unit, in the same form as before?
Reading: 145 mmHg
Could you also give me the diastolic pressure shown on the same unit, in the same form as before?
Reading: 105 mmHg
